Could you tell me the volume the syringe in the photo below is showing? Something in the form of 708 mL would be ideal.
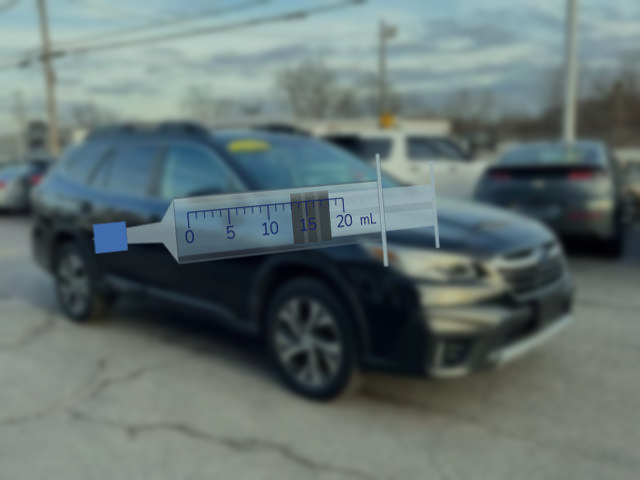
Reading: 13 mL
